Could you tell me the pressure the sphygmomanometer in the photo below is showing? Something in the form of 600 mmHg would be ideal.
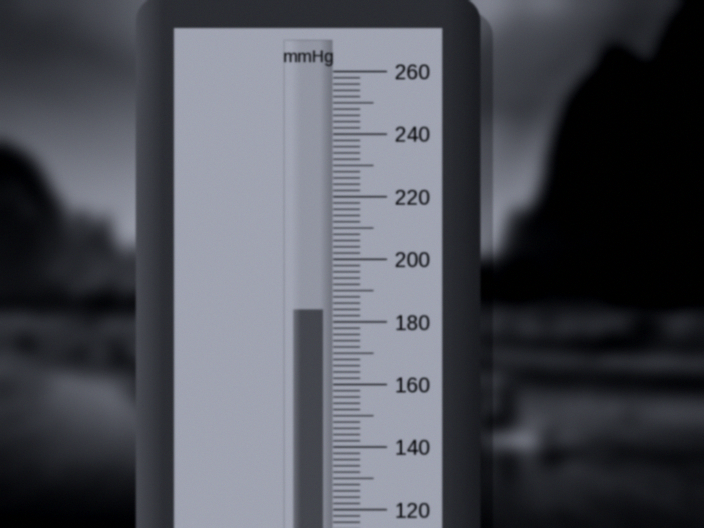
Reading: 184 mmHg
